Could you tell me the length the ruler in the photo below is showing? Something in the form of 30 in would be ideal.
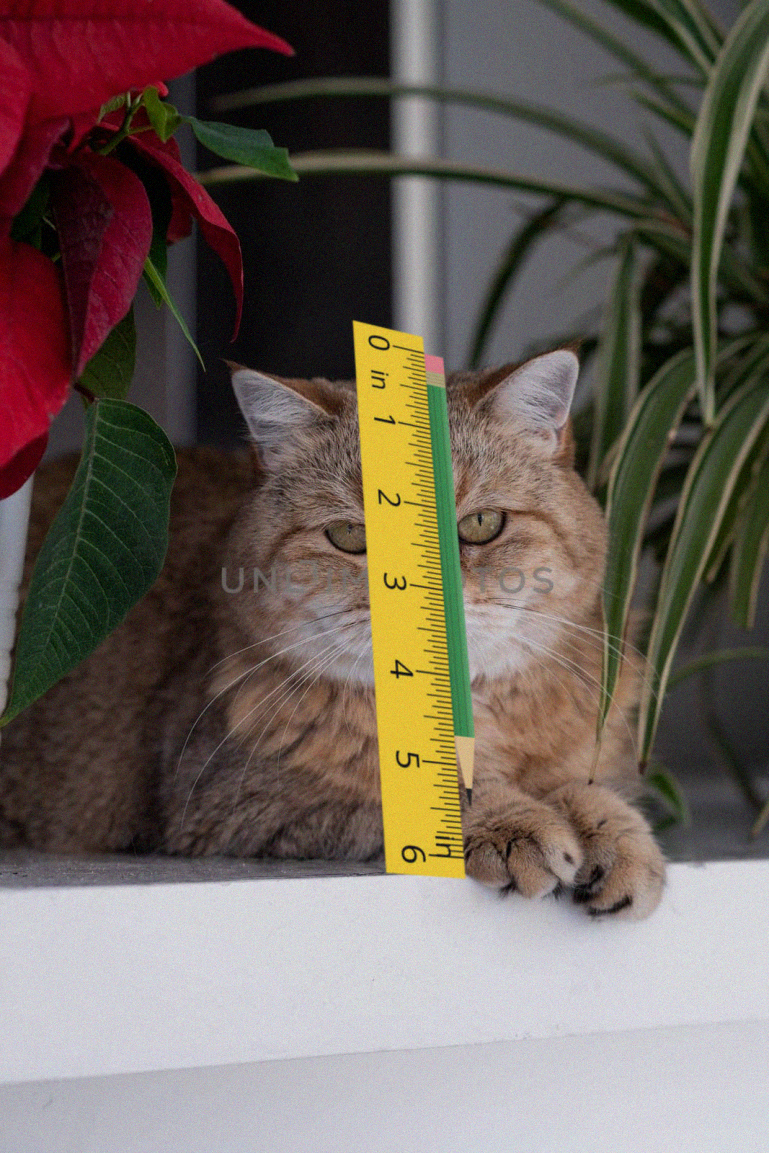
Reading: 5.4375 in
